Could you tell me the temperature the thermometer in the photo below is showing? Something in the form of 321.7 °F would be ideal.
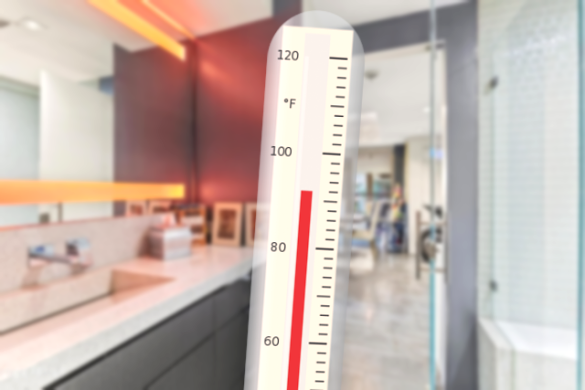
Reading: 92 °F
